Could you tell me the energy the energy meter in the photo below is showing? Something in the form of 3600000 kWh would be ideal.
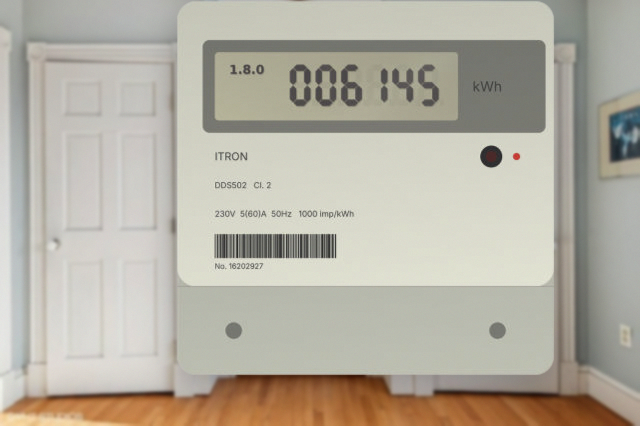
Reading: 6145 kWh
